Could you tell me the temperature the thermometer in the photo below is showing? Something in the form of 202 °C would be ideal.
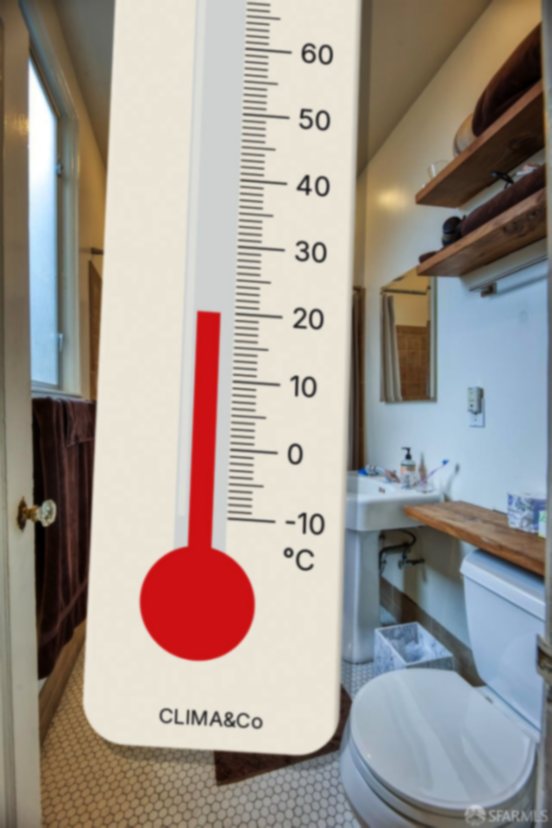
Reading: 20 °C
